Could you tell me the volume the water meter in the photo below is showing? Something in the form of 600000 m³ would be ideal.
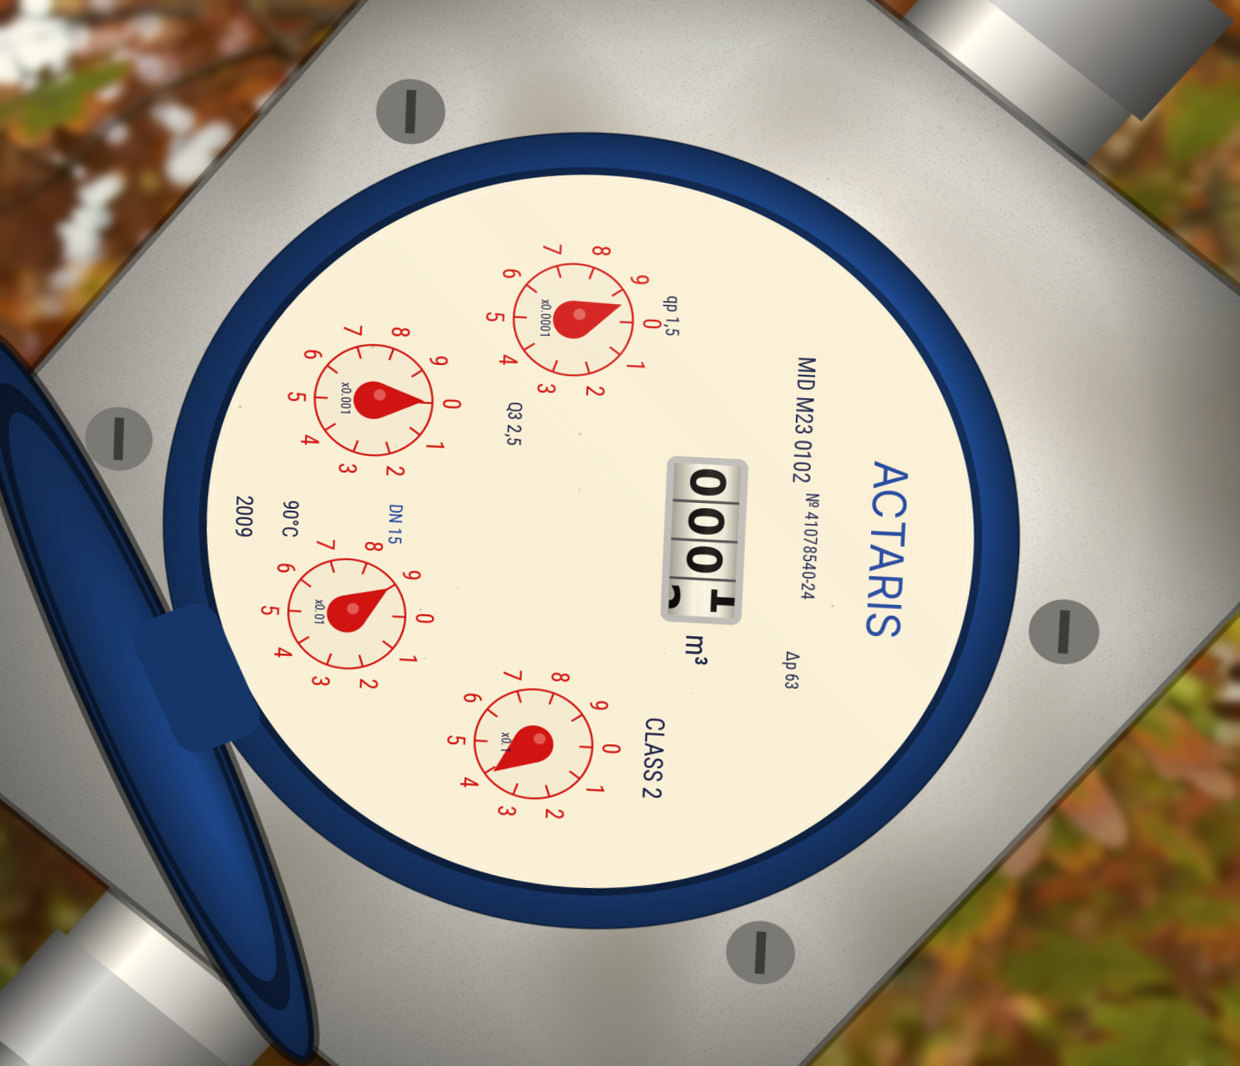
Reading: 1.3899 m³
